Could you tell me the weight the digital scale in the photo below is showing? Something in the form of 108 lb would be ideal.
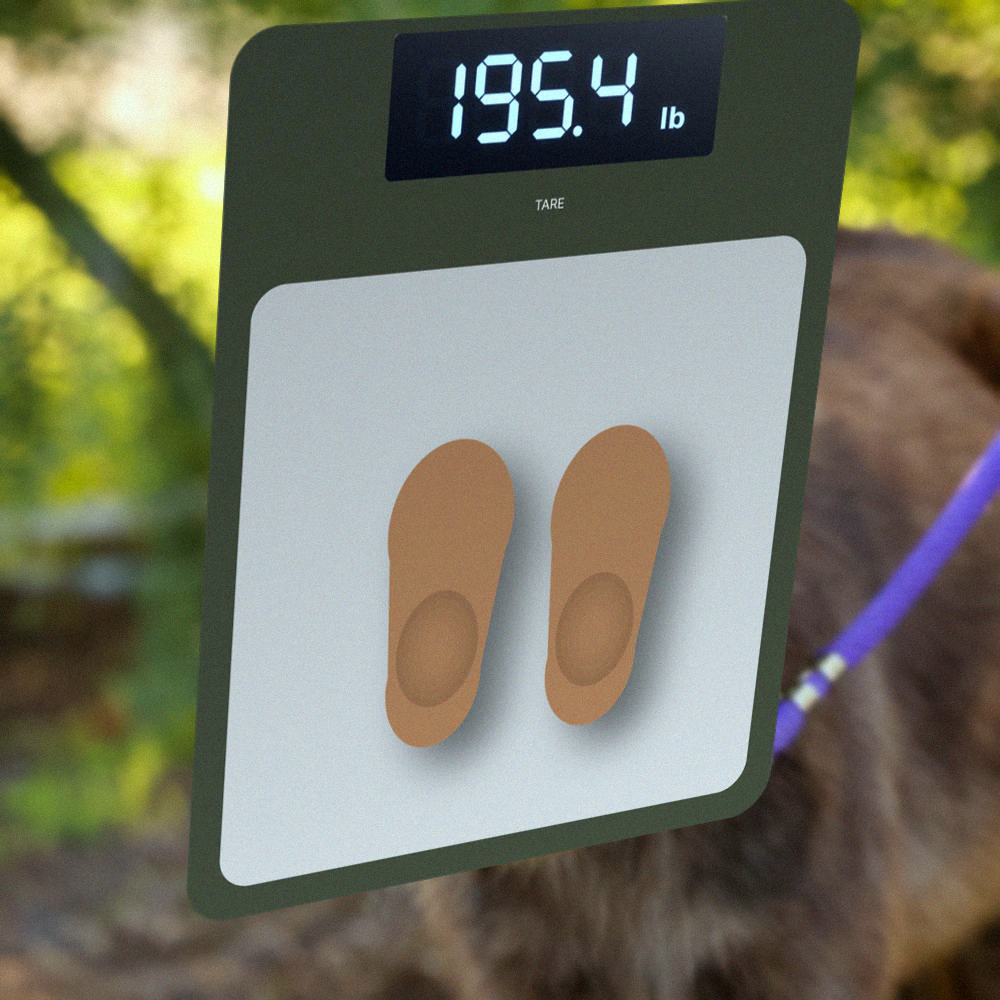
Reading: 195.4 lb
